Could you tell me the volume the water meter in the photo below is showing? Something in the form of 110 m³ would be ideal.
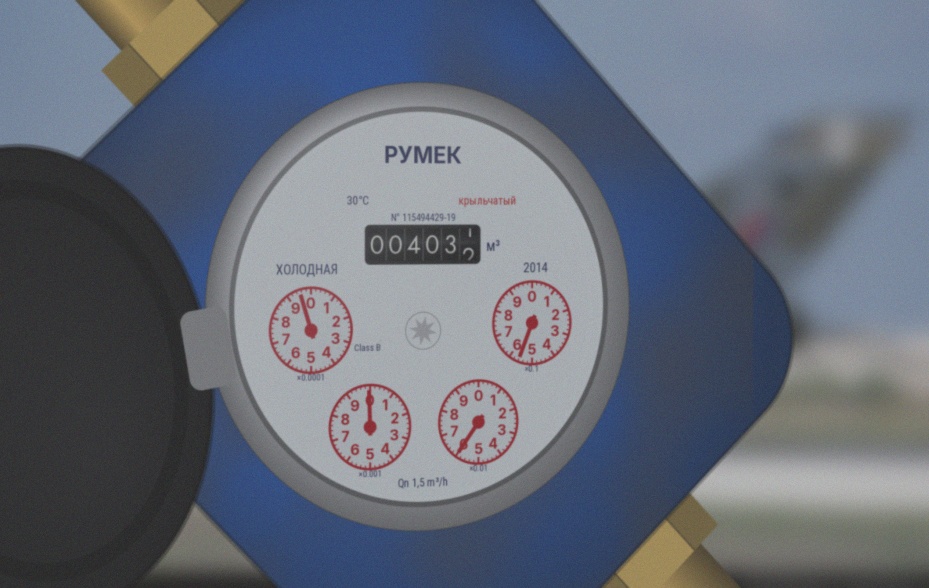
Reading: 4031.5599 m³
